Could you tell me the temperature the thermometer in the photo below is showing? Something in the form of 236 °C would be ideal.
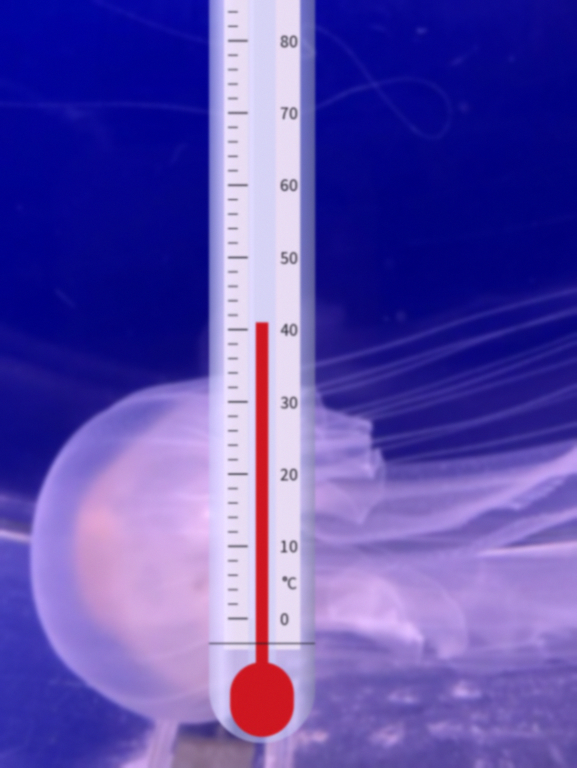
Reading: 41 °C
